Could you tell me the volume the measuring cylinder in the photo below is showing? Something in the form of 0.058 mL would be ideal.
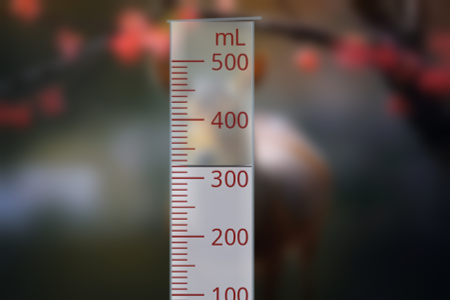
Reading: 320 mL
